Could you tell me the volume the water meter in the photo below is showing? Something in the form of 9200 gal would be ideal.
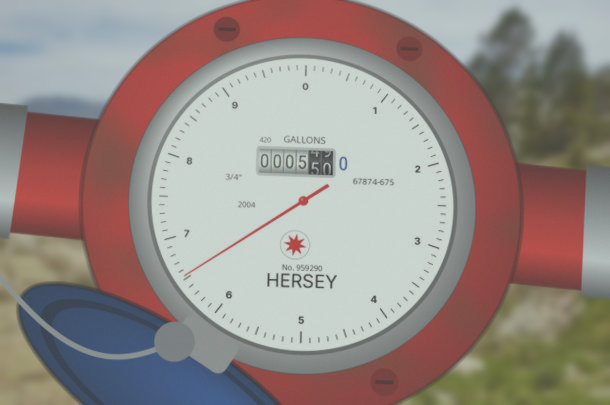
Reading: 5496.5 gal
